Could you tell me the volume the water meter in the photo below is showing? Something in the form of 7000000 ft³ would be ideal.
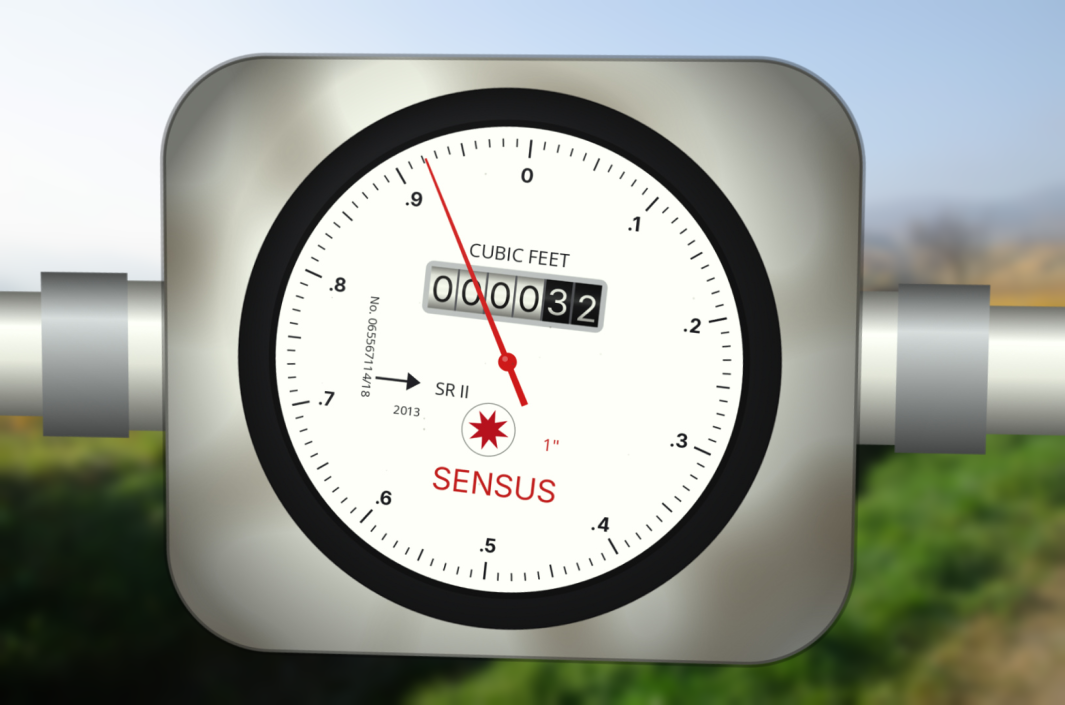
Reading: 31.92 ft³
